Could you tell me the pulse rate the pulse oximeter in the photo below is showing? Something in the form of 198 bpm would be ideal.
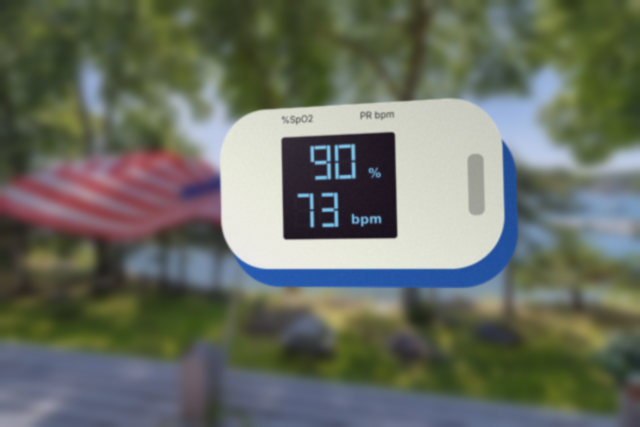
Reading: 73 bpm
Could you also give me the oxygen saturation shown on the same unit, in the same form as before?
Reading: 90 %
